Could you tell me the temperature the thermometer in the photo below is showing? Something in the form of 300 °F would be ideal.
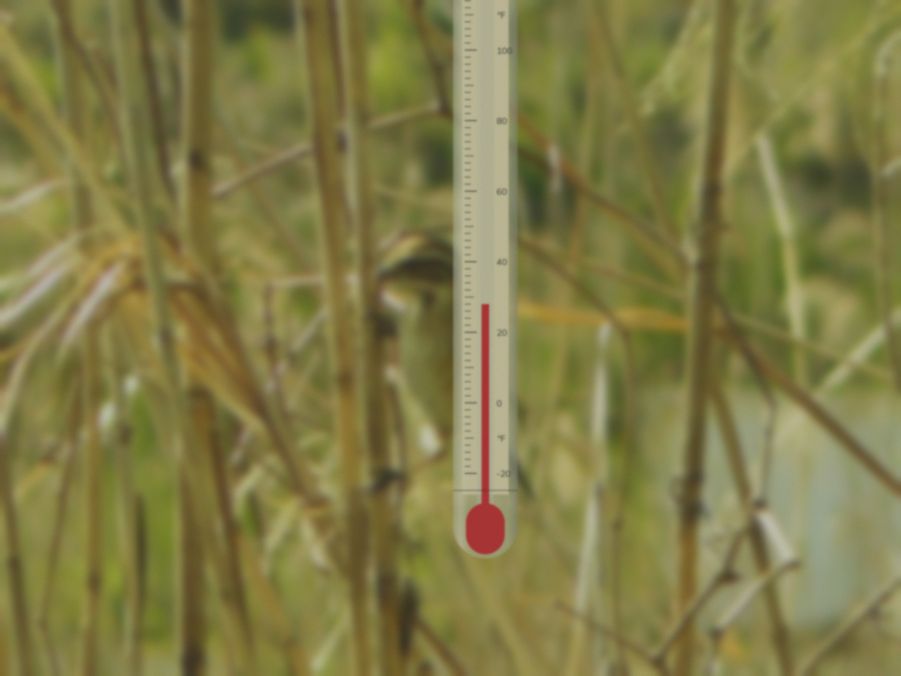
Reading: 28 °F
